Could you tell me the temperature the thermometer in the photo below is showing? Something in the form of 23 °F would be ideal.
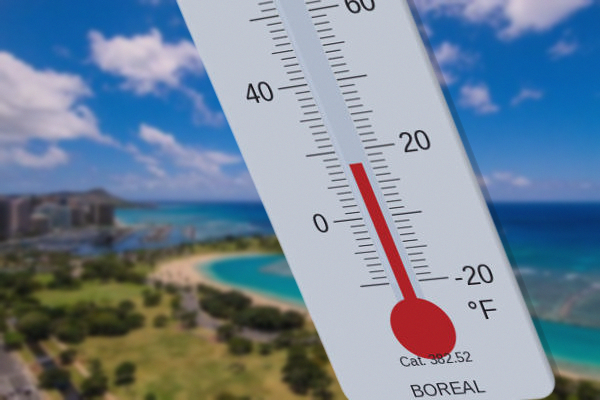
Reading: 16 °F
